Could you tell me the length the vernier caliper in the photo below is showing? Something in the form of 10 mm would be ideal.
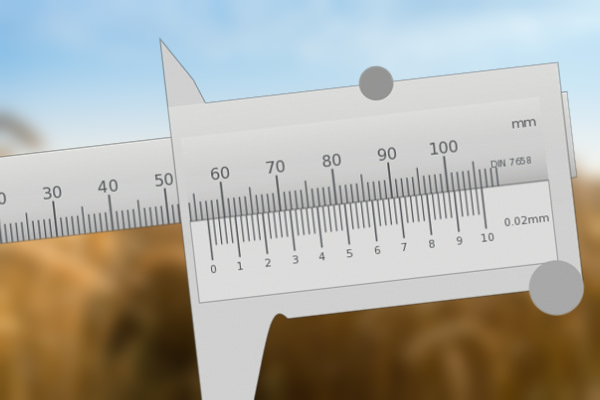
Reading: 57.0 mm
